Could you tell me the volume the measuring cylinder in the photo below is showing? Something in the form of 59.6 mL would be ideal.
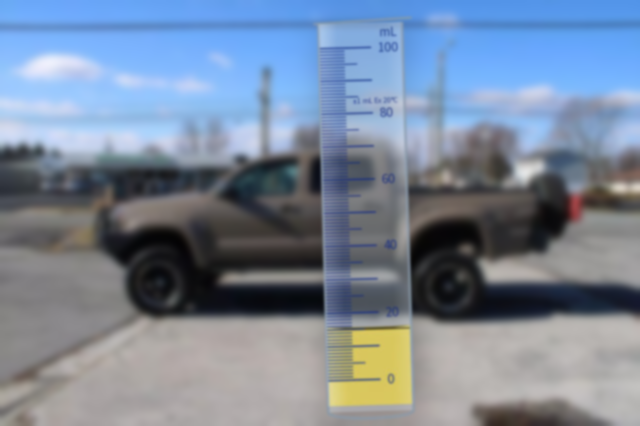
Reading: 15 mL
